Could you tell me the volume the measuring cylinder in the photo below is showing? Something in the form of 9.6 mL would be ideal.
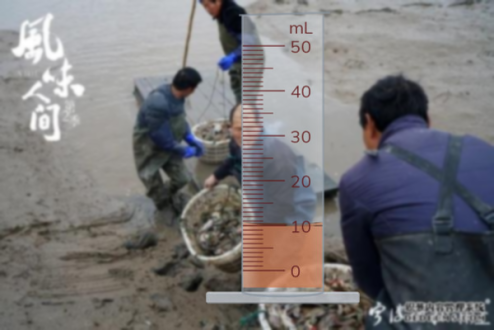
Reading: 10 mL
